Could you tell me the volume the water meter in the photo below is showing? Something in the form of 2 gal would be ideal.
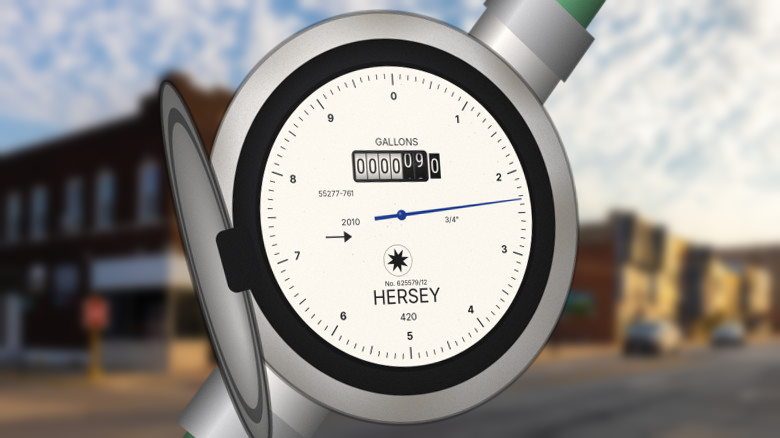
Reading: 92.3 gal
